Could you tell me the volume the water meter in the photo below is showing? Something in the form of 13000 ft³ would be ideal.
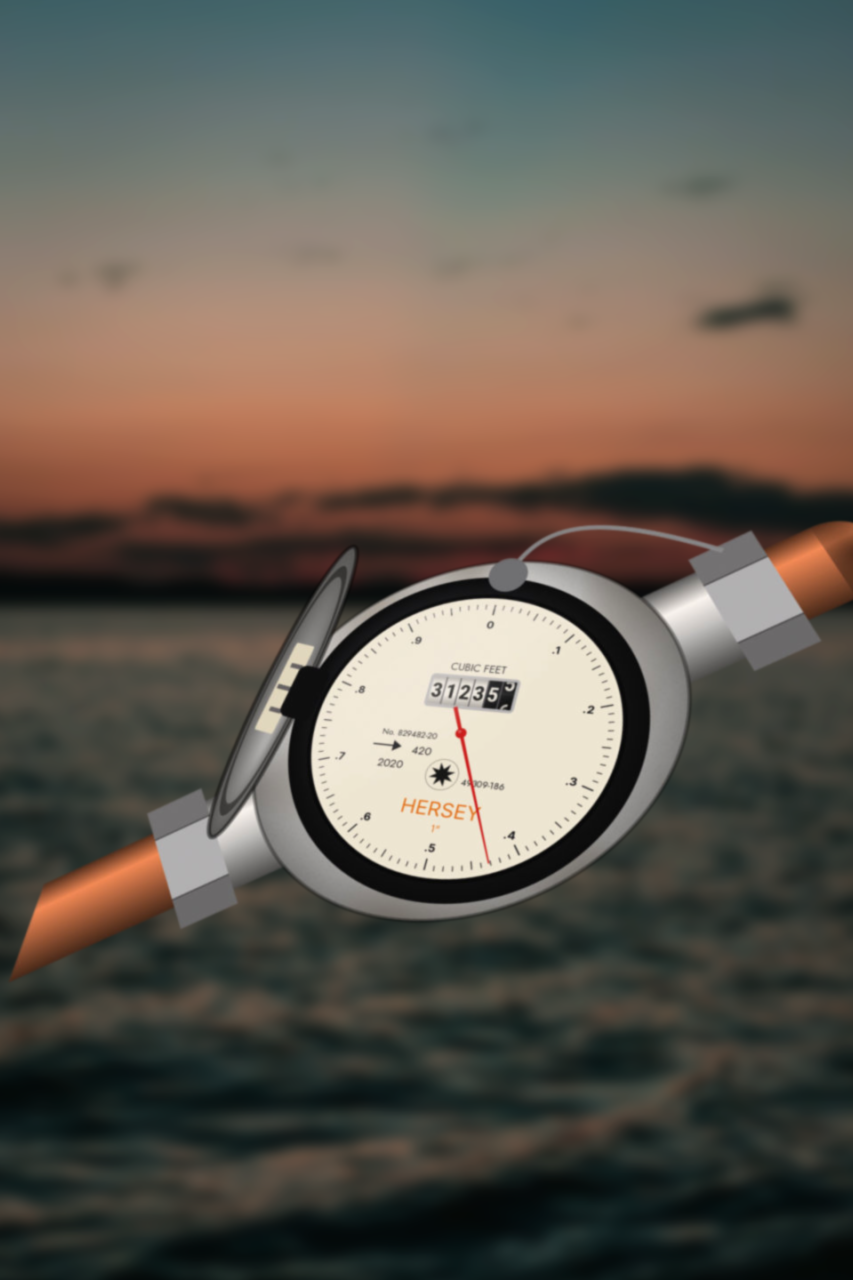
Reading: 312355.43 ft³
